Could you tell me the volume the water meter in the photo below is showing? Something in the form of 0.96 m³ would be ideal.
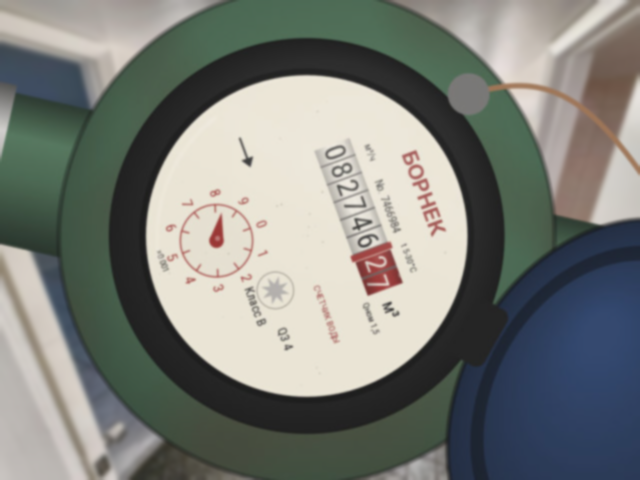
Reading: 82746.268 m³
